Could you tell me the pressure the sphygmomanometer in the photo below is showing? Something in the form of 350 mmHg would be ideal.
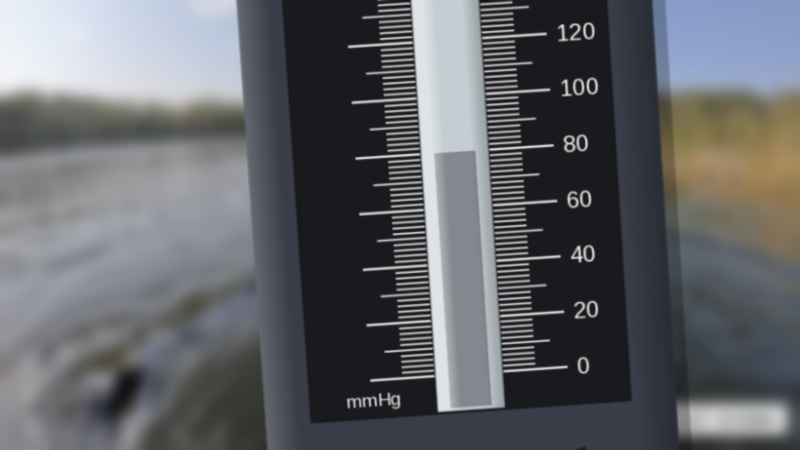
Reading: 80 mmHg
